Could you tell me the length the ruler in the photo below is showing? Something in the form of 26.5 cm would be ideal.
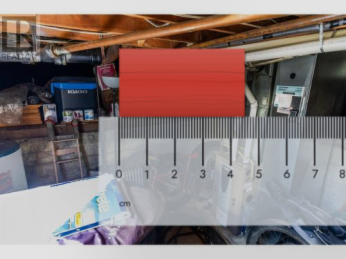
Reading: 4.5 cm
